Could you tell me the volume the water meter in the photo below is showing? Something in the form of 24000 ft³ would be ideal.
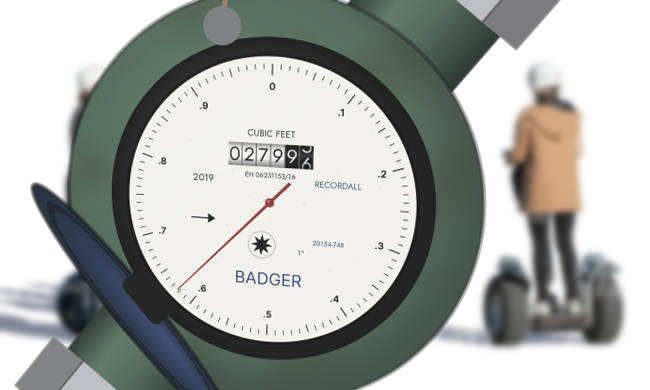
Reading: 27995.62 ft³
